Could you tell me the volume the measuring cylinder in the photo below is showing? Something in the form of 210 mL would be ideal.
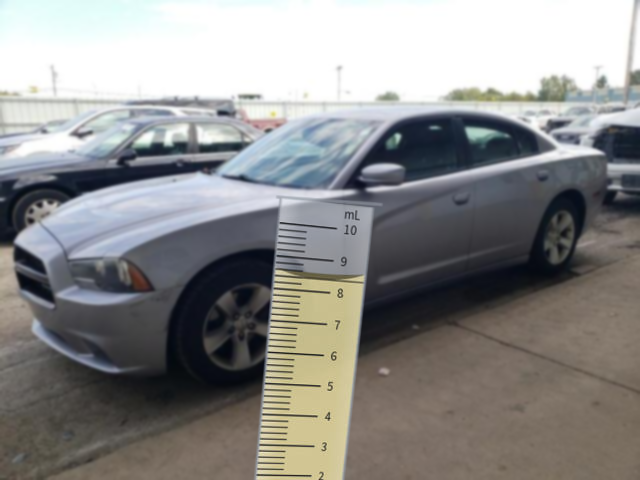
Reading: 8.4 mL
